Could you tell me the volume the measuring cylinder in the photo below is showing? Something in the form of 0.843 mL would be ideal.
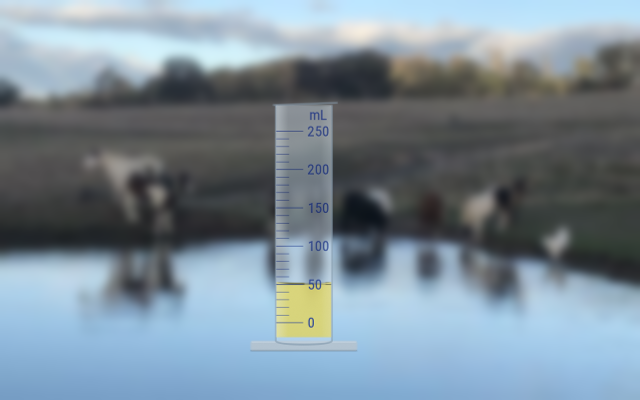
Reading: 50 mL
